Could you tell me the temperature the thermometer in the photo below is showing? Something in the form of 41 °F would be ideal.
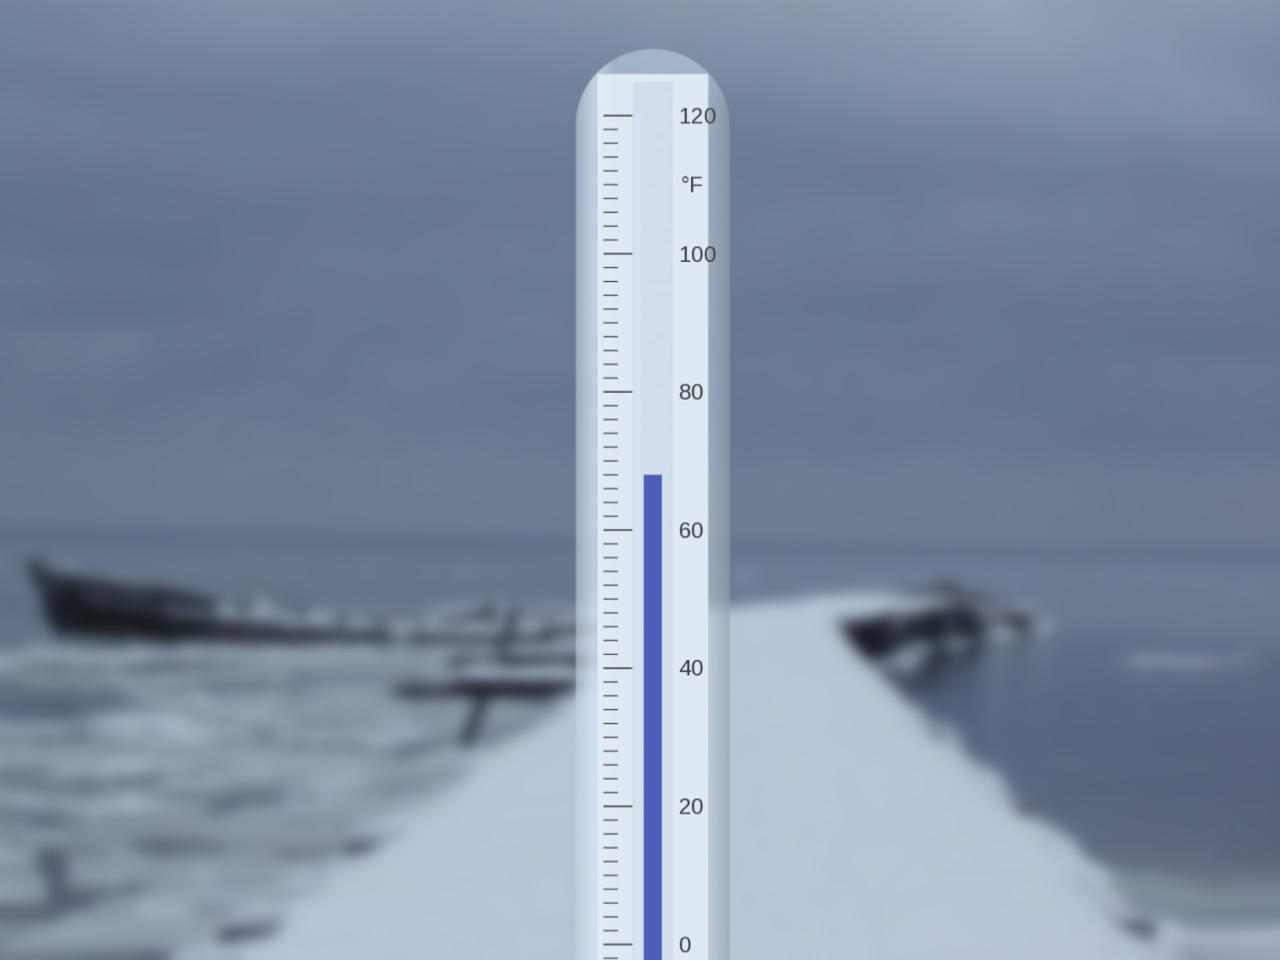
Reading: 68 °F
